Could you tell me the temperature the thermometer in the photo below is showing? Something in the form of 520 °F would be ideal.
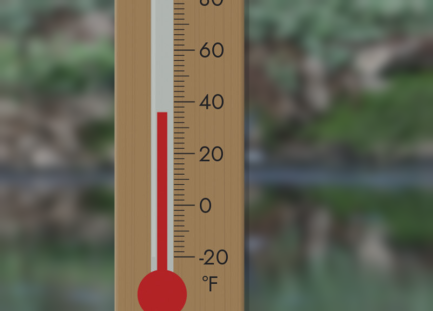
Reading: 36 °F
